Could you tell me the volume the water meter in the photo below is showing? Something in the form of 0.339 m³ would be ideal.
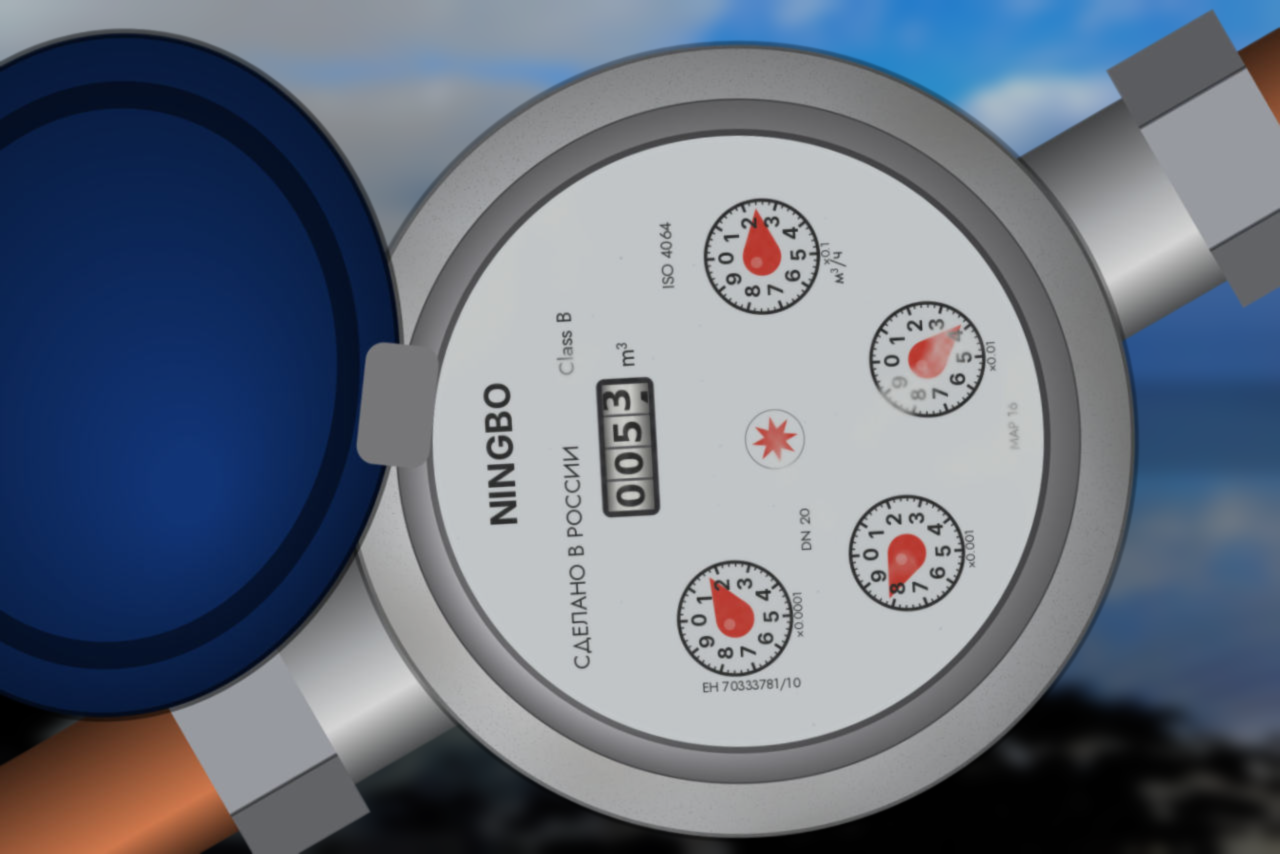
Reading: 53.2381 m³
